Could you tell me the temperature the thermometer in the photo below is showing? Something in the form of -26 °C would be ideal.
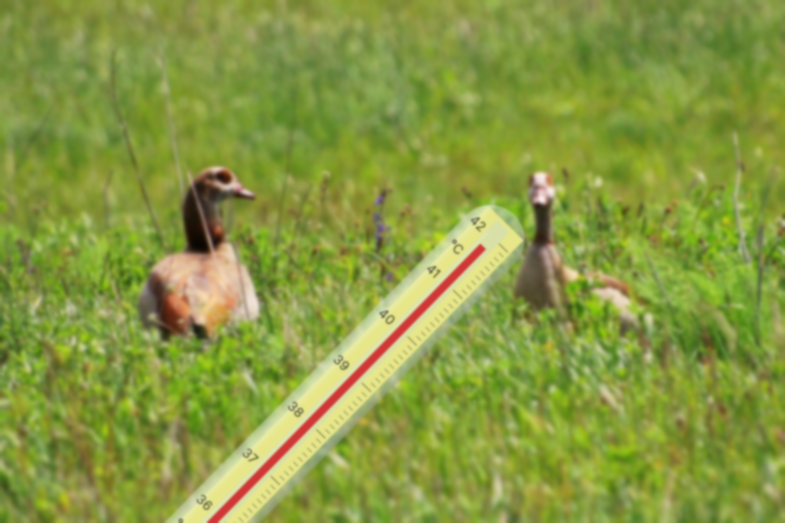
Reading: 41.8 °C
